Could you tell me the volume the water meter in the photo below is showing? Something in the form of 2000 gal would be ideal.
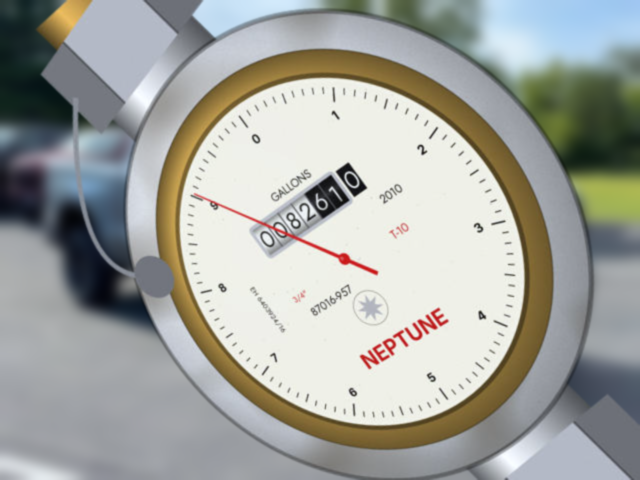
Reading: 82609.0 gal
